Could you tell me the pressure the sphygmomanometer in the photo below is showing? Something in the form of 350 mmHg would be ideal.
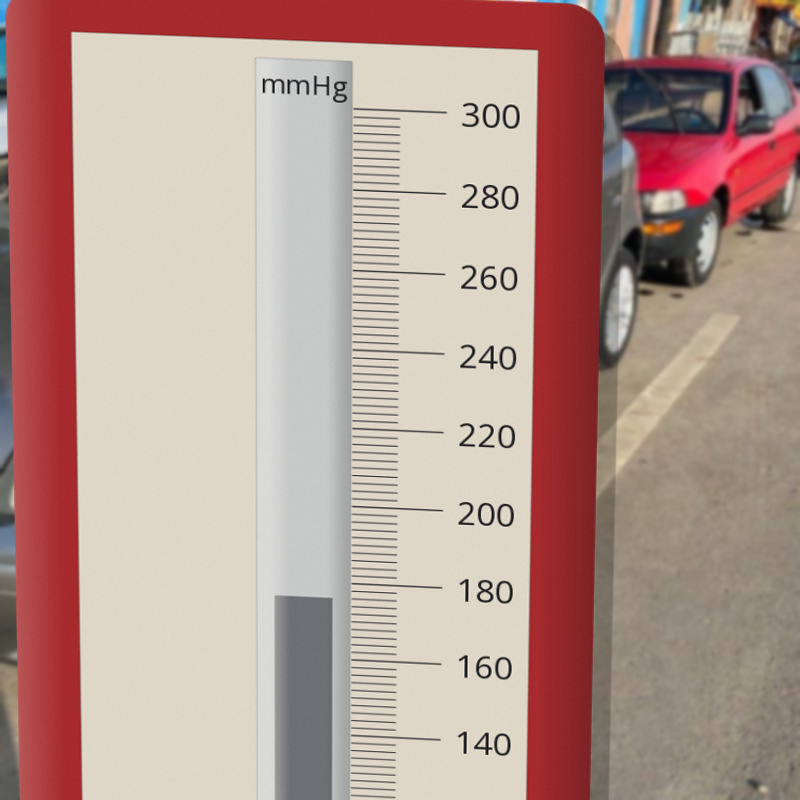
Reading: 176 mmHg
